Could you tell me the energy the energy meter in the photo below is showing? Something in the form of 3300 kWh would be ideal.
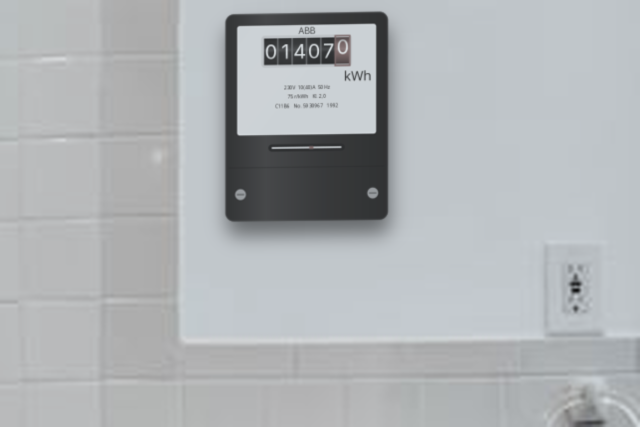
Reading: 1407.0 kWh
